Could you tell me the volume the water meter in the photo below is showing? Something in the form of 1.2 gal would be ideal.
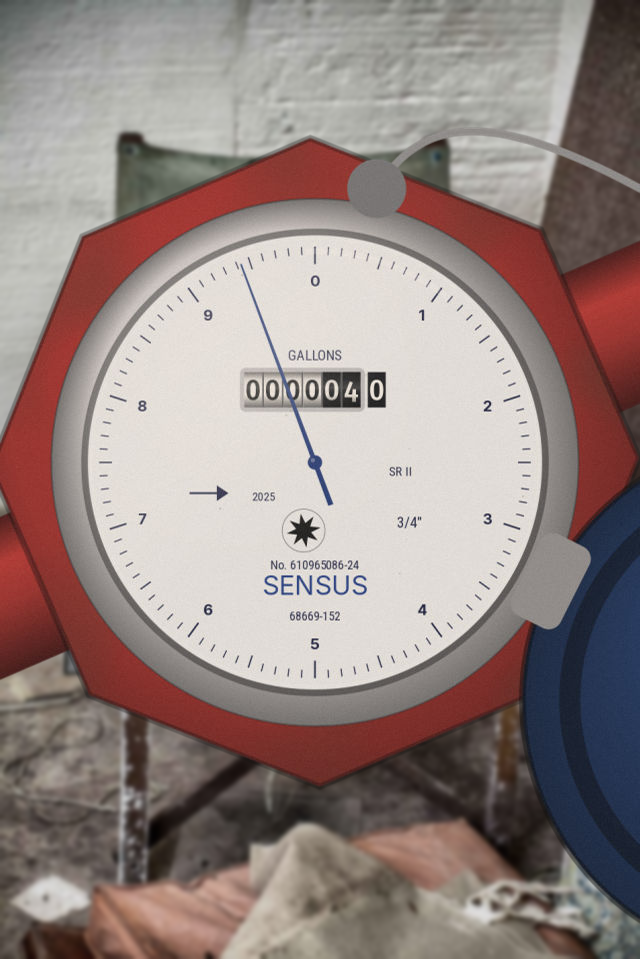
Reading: 39.4 gal
